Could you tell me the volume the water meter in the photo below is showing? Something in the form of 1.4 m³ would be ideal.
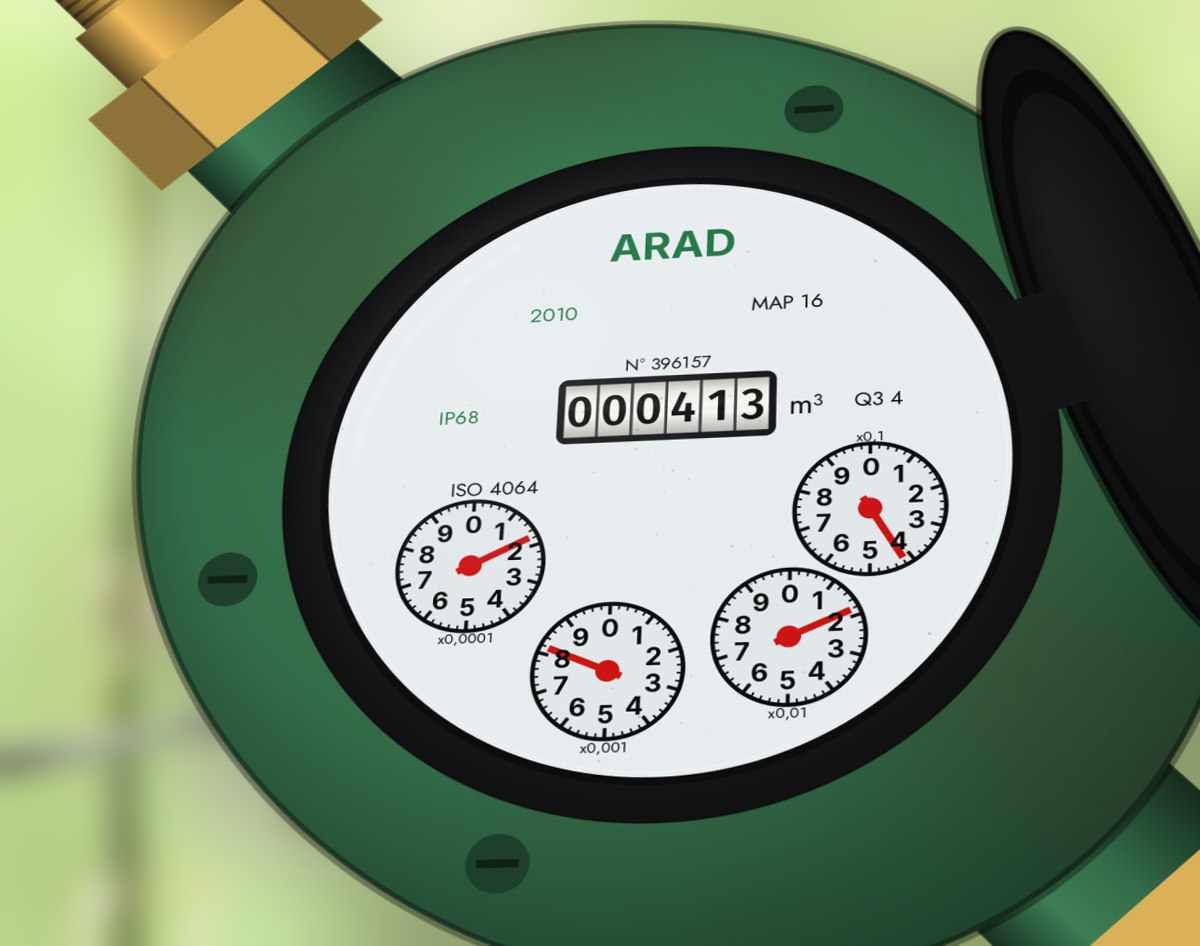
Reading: 413.4181 m³
